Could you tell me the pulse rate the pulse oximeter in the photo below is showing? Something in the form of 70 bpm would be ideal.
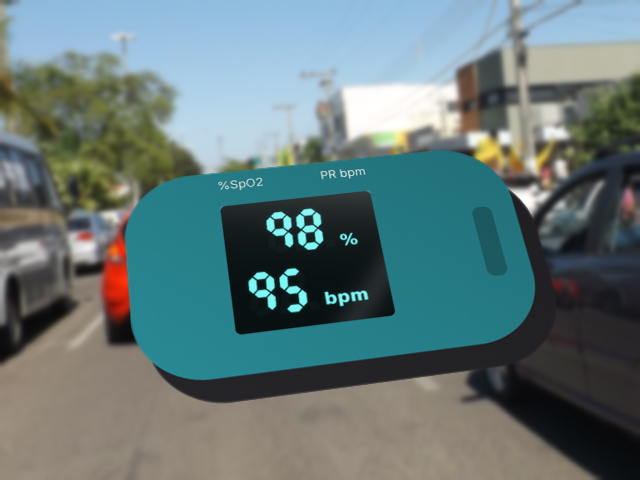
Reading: 95 bpm
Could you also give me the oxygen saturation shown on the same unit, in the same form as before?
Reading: 98 %
